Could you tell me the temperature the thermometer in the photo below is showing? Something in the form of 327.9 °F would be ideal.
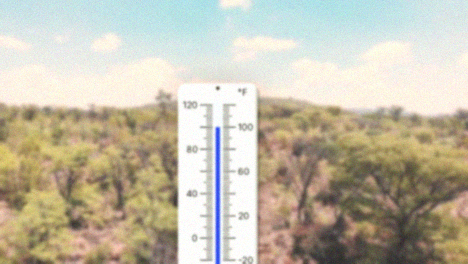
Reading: 100 °F
